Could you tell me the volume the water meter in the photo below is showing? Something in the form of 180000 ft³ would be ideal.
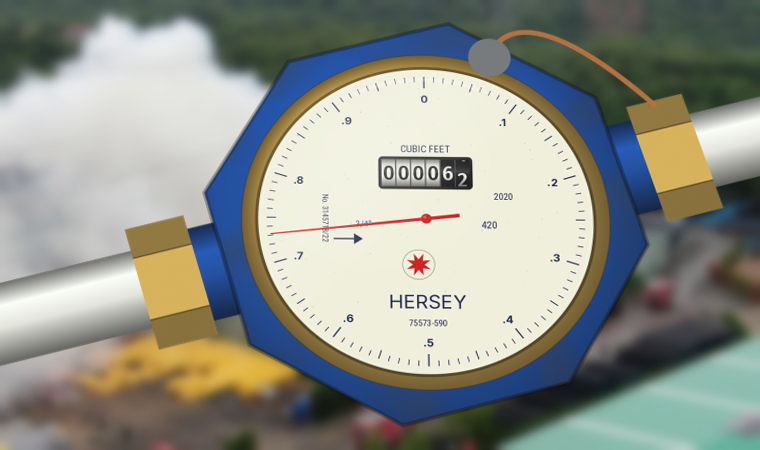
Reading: 61.73 ft³
